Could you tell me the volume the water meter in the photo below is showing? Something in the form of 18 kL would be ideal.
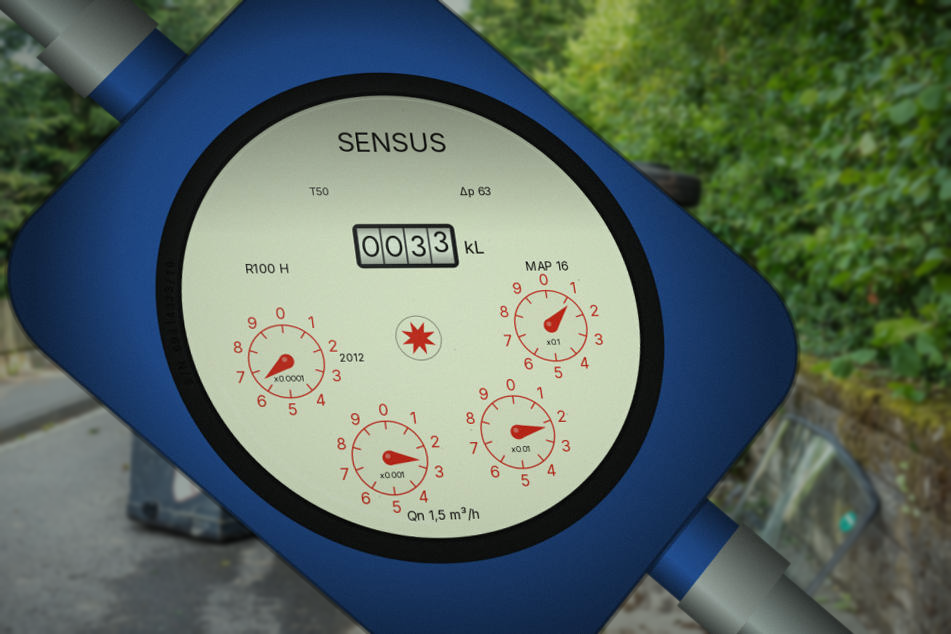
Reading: 33.1226 kL
